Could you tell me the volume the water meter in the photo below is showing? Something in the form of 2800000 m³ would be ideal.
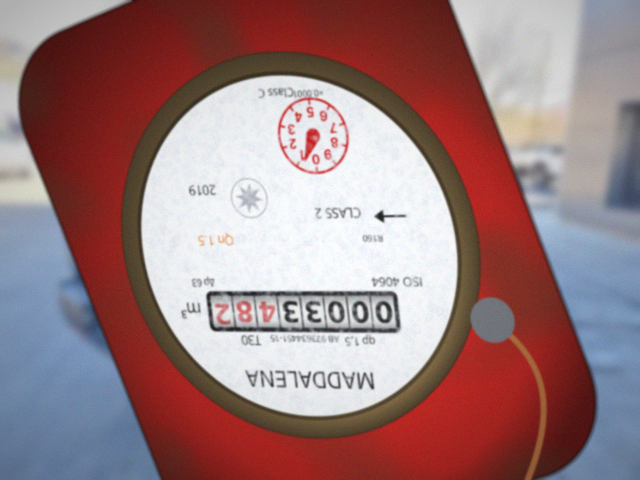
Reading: 33.4820 m³
